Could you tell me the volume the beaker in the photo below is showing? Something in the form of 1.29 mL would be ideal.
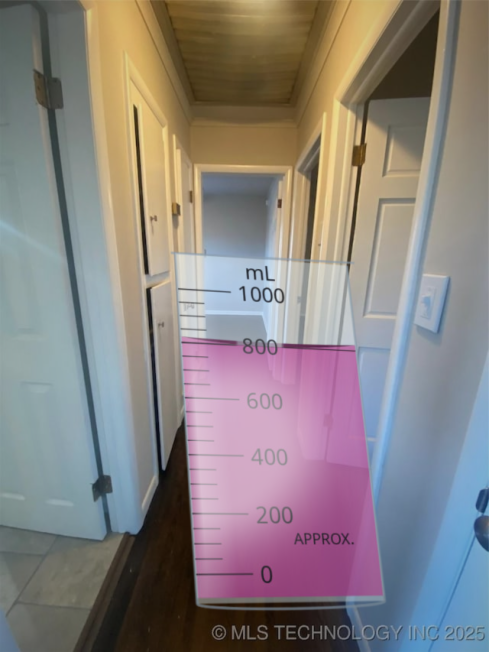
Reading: 800 mL
